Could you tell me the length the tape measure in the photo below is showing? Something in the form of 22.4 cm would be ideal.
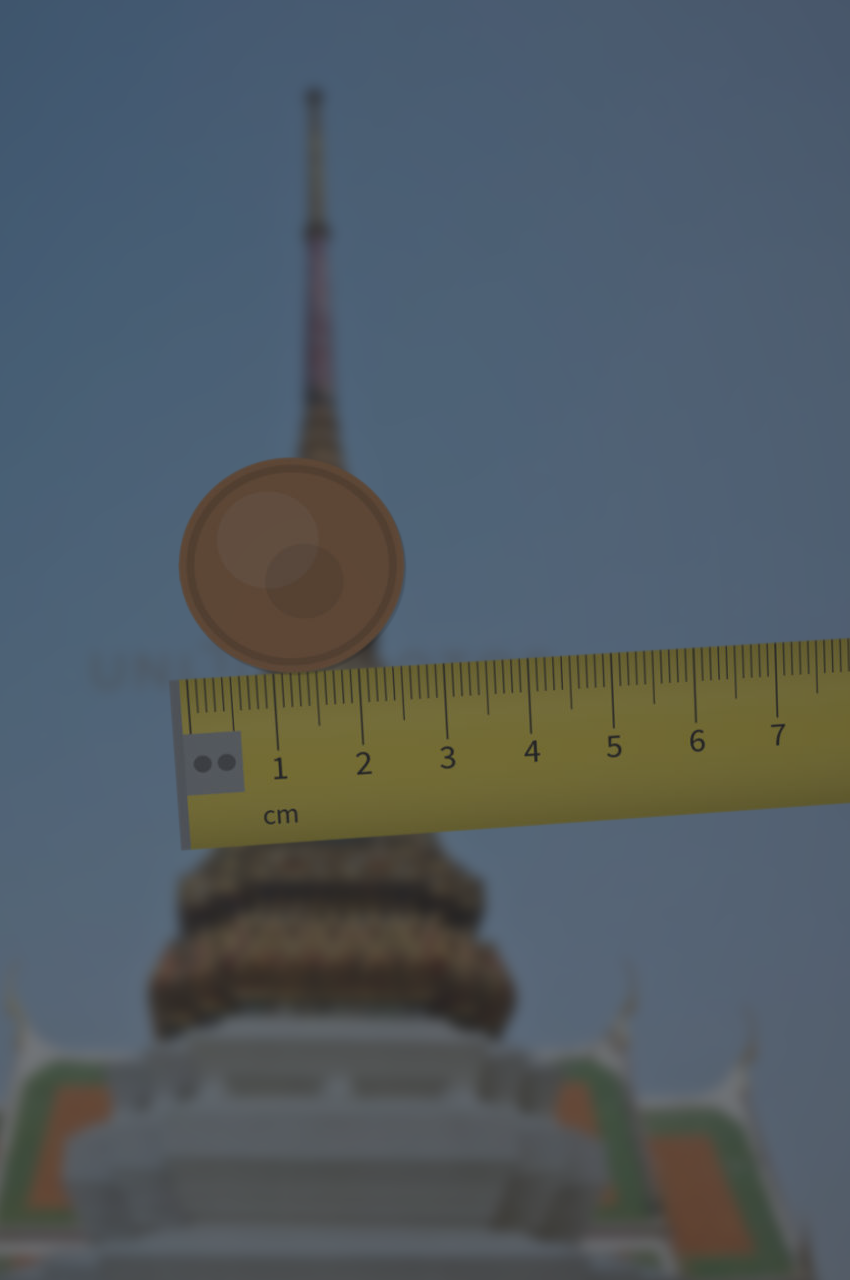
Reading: 2.6 cm
